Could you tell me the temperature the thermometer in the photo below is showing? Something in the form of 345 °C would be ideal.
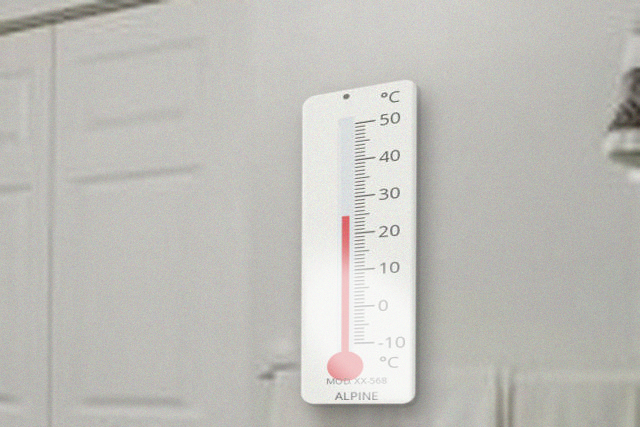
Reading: 25 °C
